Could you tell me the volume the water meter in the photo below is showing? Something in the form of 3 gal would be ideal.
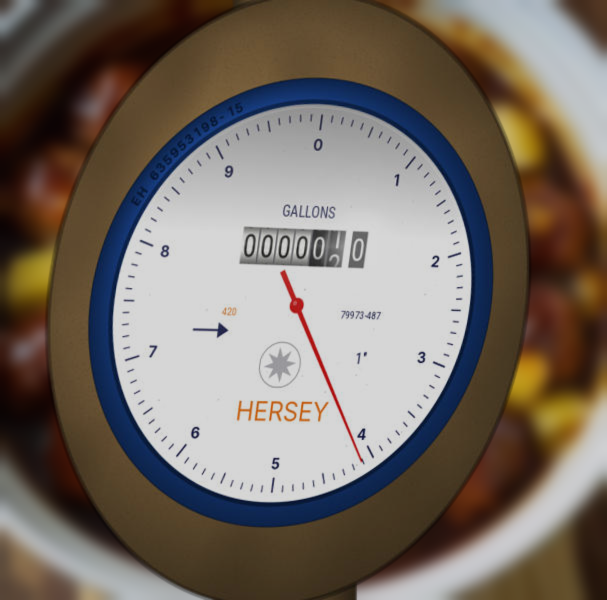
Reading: 14.1 gal
